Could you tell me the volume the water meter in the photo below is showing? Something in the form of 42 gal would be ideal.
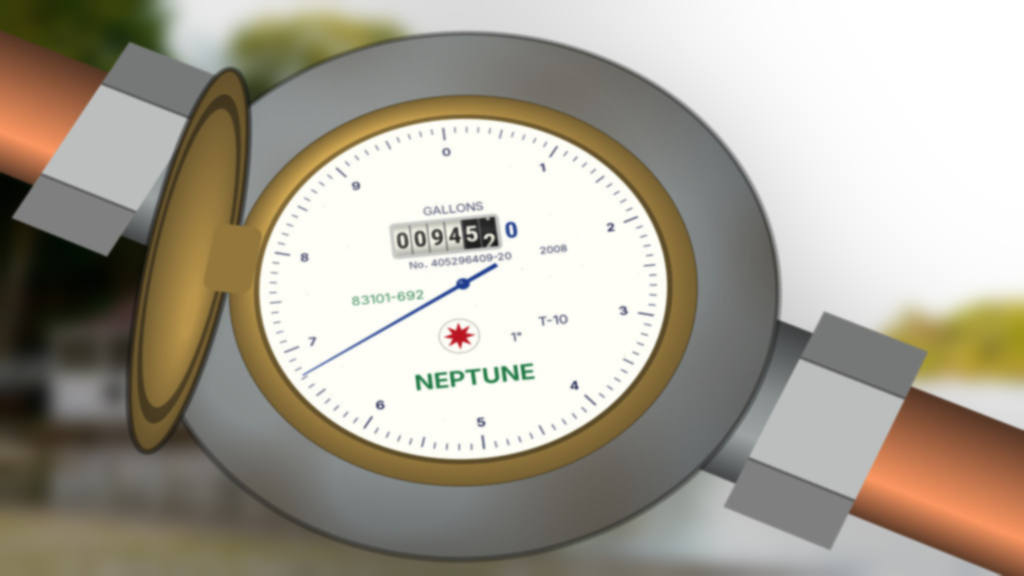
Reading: 94516.7 gal
